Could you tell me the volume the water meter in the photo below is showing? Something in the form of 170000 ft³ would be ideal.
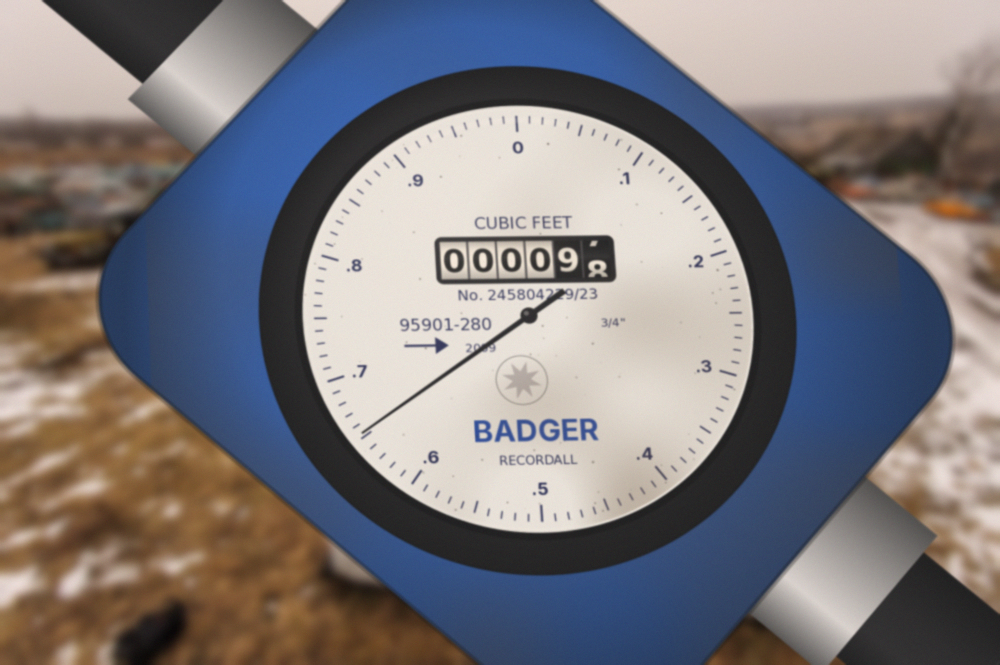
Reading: 97.65 ft³
